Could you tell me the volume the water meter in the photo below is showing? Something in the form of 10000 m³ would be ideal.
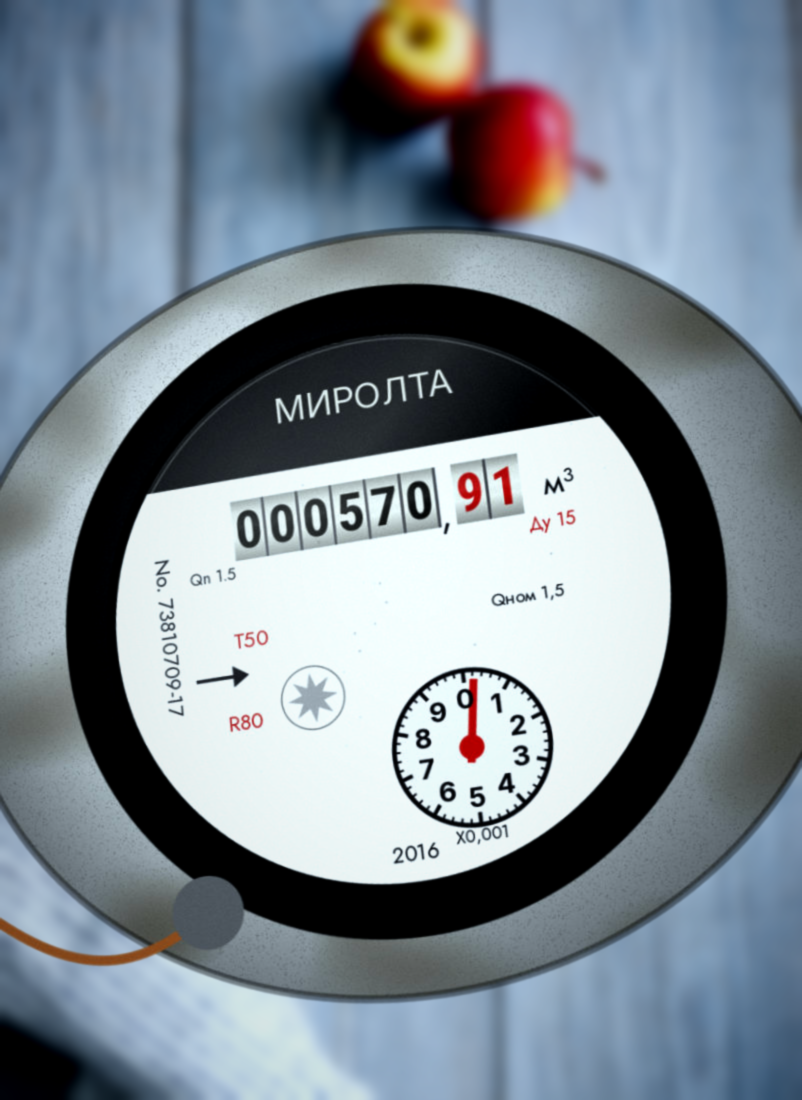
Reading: 570.910 m³
